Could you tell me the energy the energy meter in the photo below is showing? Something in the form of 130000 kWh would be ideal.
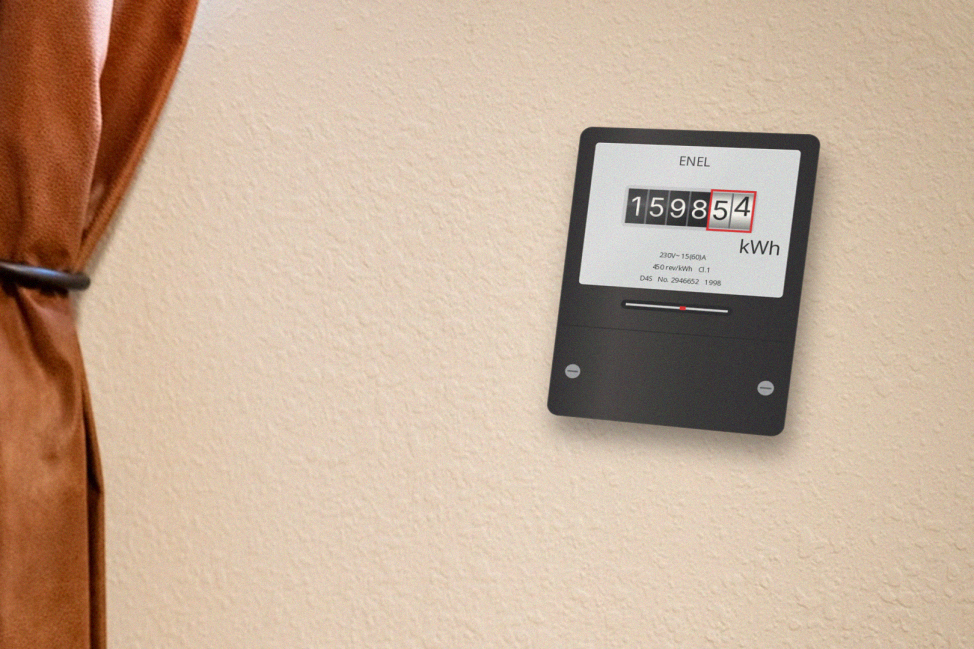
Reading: 1598.54 kWh
